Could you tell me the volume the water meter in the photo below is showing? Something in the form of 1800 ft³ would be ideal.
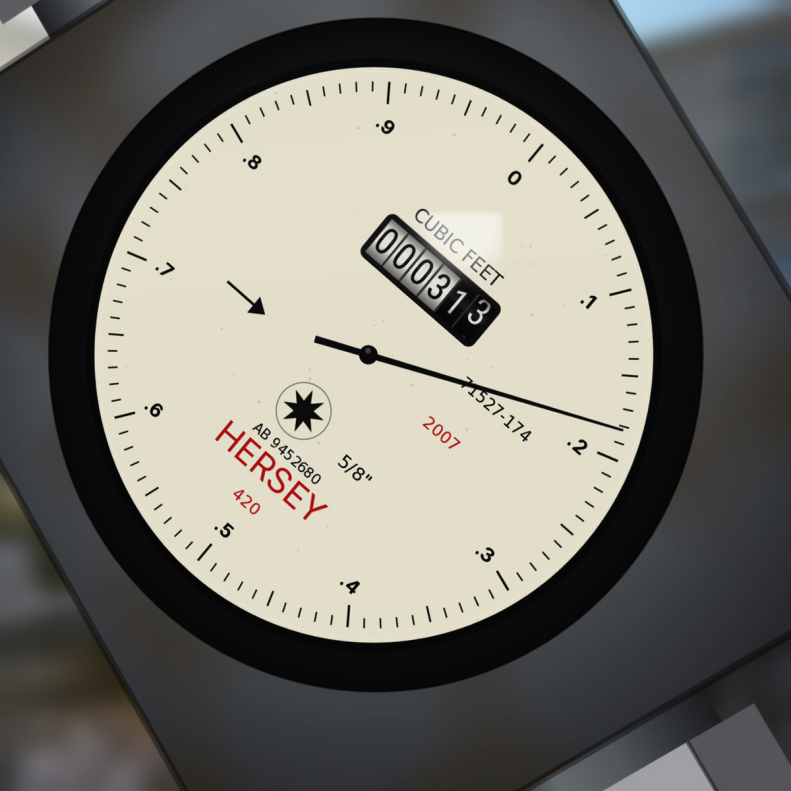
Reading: 313.18 ft³
